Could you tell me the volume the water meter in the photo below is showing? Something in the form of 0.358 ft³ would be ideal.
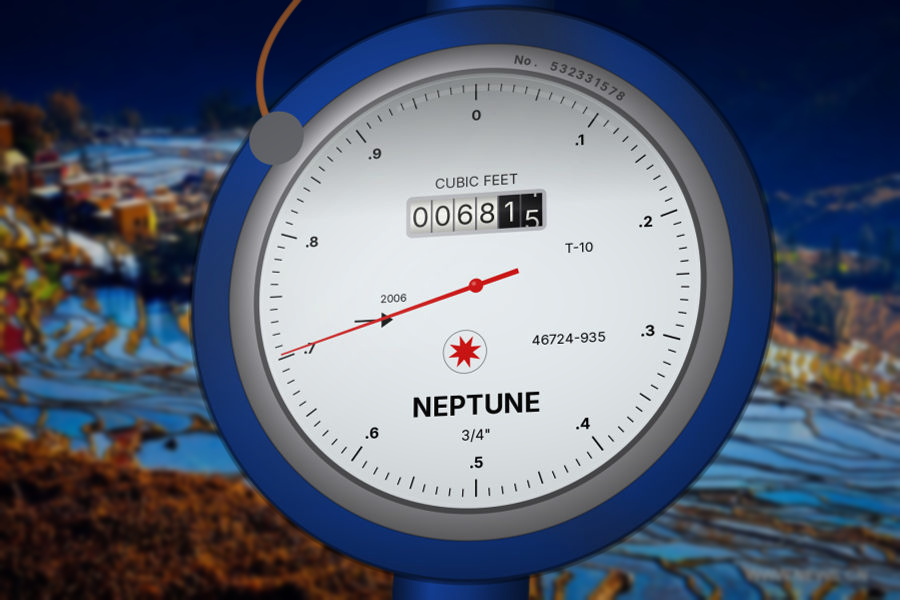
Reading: 6814.70 ft³
